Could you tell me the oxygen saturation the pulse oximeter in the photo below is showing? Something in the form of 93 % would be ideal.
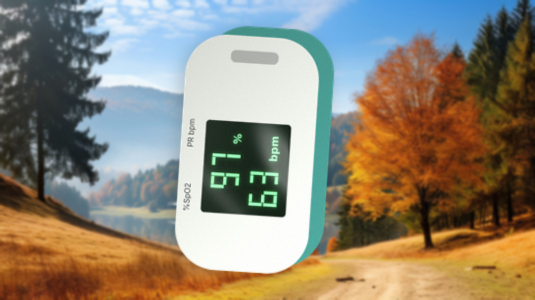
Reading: 97 %
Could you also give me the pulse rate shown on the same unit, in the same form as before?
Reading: 63 bpm
